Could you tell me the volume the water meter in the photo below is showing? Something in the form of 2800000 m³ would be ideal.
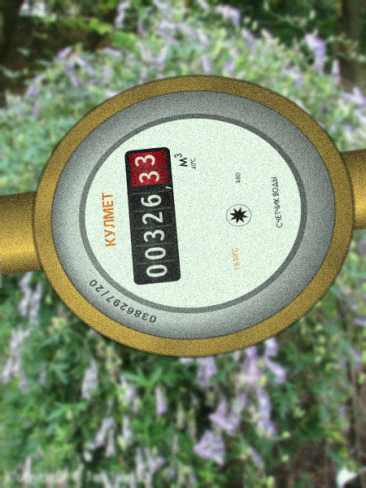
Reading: 326.33 m³
